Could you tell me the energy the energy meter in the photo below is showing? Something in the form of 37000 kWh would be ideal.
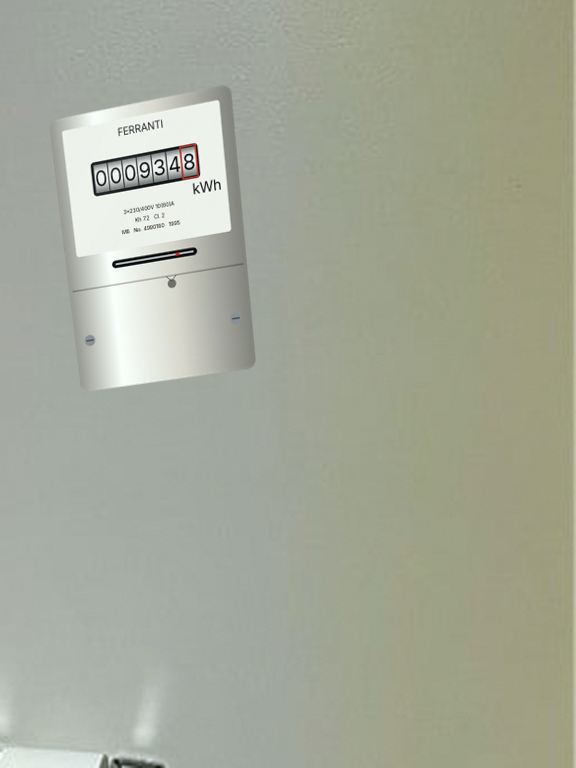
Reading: 934.8 kWh
